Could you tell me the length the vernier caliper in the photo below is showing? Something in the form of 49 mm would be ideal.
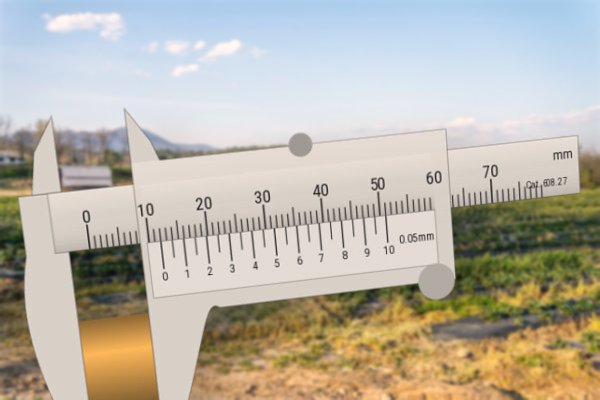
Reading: 12.0 mm
